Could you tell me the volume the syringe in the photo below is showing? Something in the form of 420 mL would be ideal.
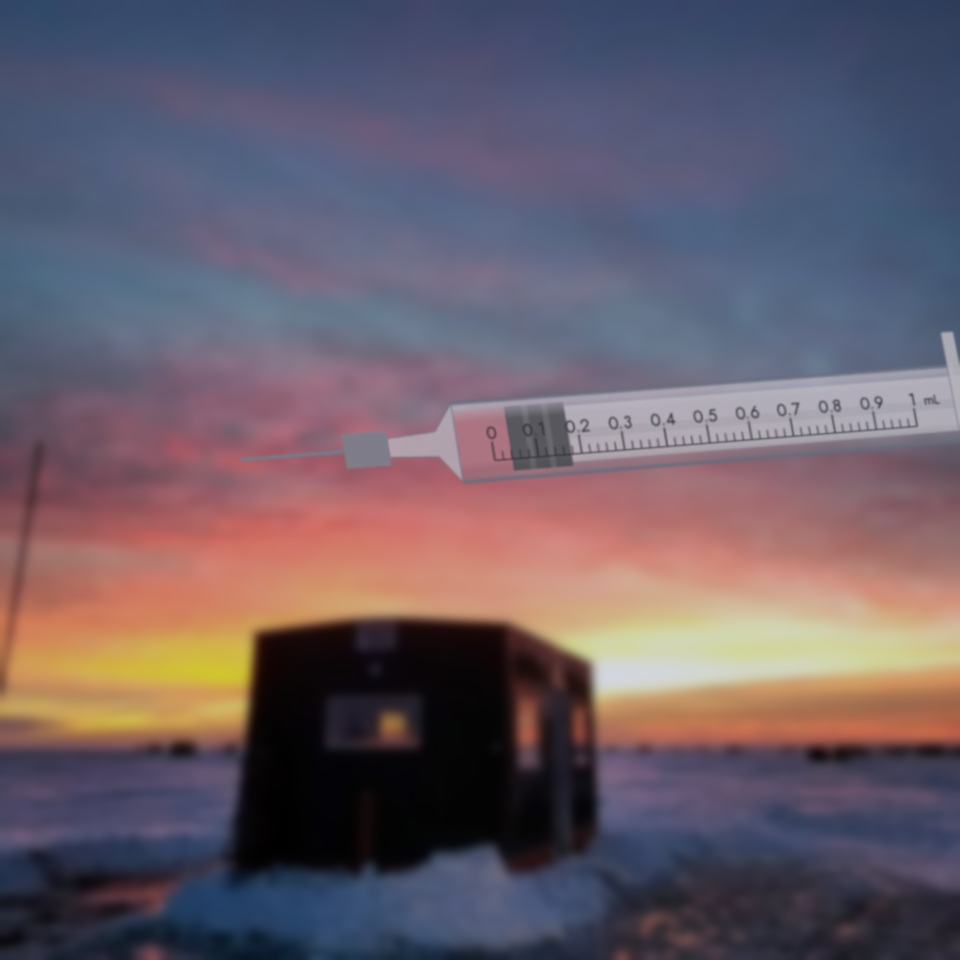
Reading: 0.04 mL
